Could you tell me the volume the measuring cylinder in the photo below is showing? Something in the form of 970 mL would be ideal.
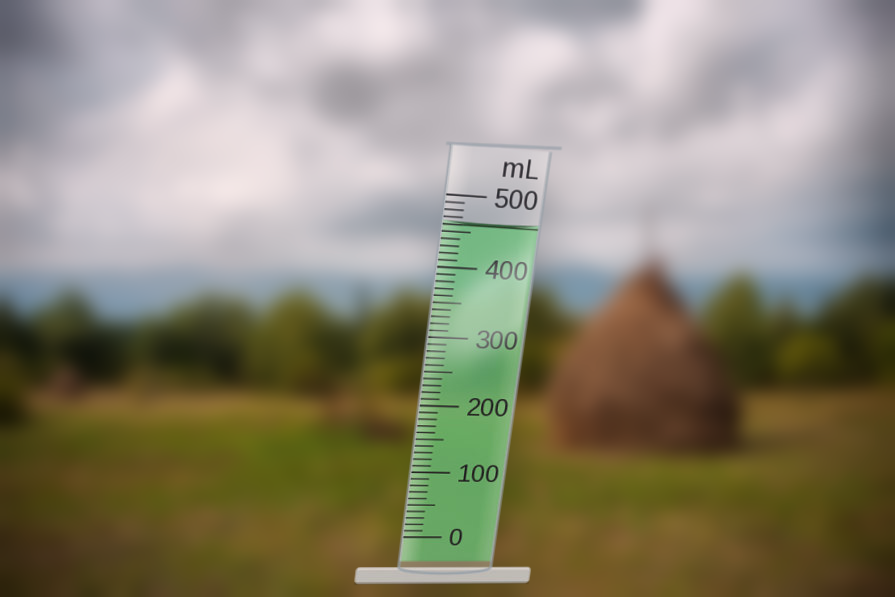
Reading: 460 mL
